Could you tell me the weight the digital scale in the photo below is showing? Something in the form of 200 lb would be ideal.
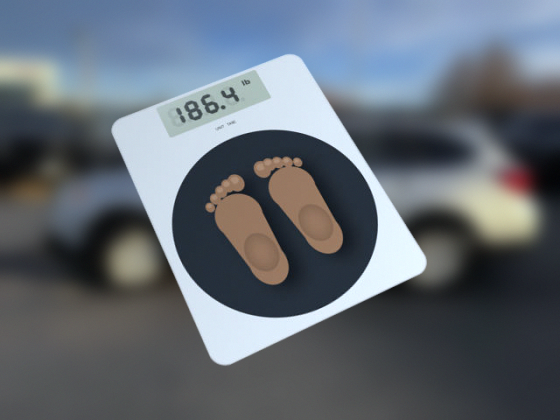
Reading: 186.4 lb
